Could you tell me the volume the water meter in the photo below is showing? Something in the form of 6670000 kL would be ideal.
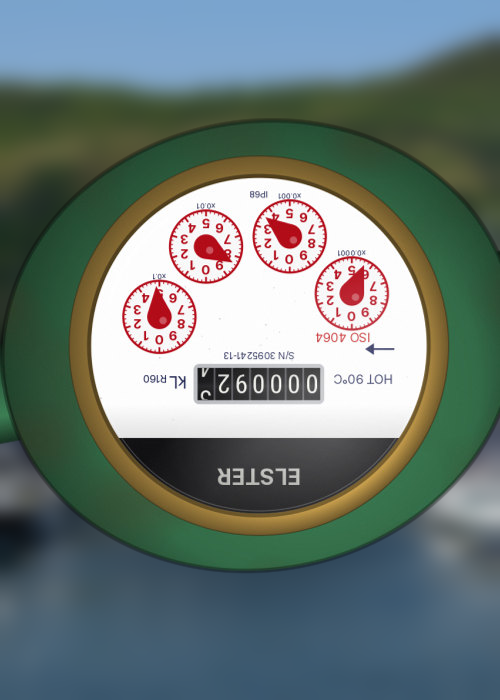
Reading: 923.4835 kL
